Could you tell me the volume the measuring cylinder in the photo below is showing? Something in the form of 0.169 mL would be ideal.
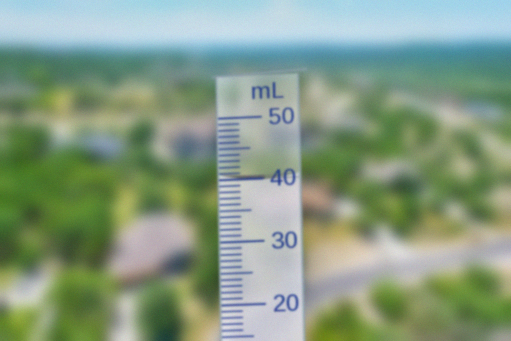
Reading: 40 mL
